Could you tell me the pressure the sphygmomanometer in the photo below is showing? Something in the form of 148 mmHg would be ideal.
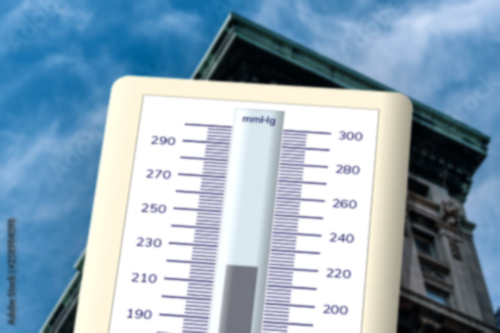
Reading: 220 mmHg
